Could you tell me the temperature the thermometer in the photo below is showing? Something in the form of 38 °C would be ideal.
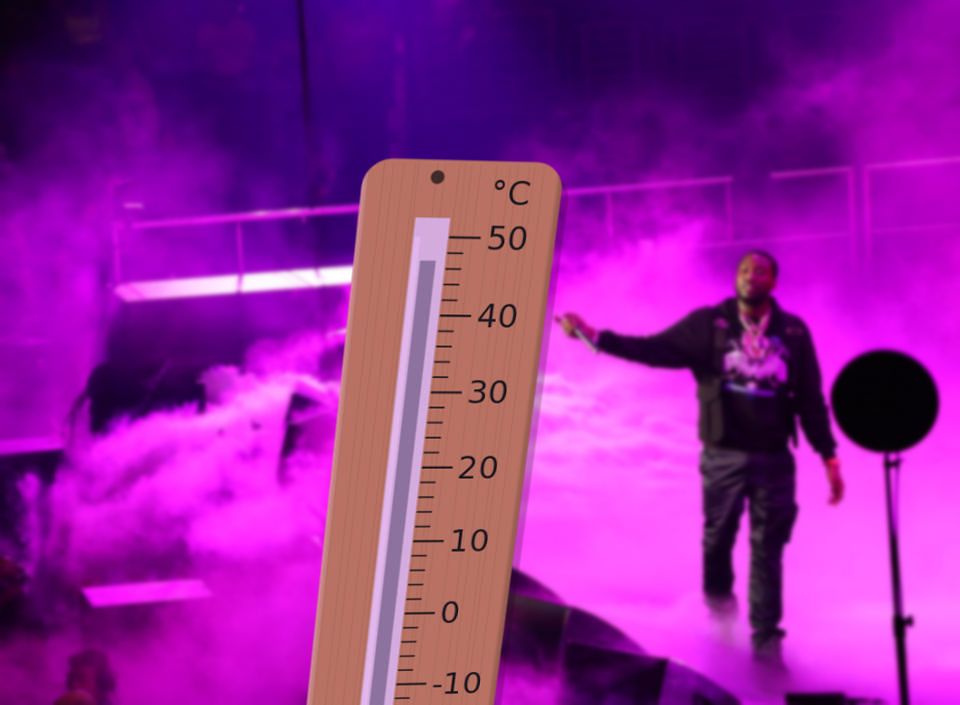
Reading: 47 °C
